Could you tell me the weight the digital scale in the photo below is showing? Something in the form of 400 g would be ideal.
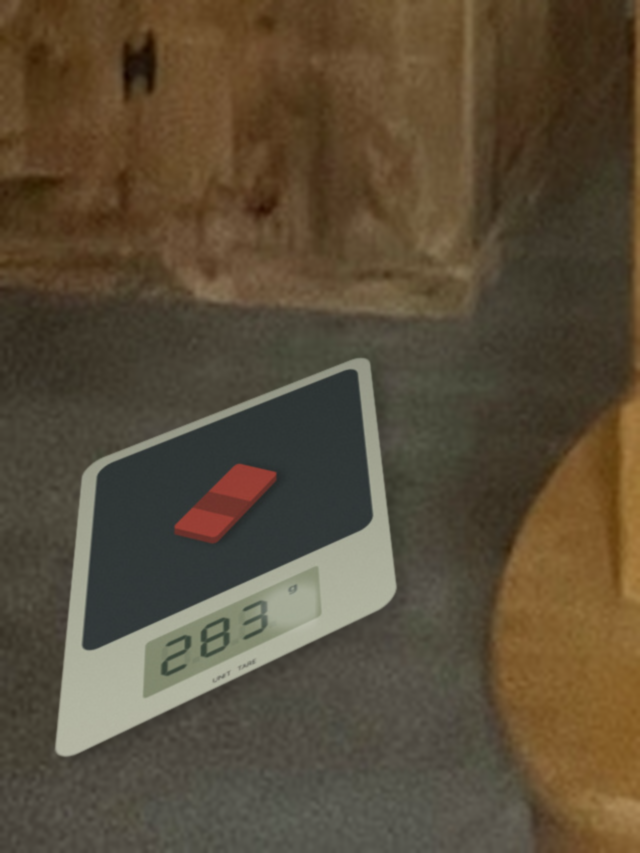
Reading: 283 g
